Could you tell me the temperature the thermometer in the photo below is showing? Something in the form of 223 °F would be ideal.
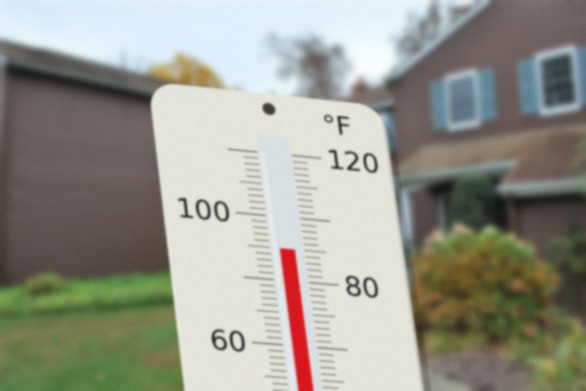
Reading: 90 °F
